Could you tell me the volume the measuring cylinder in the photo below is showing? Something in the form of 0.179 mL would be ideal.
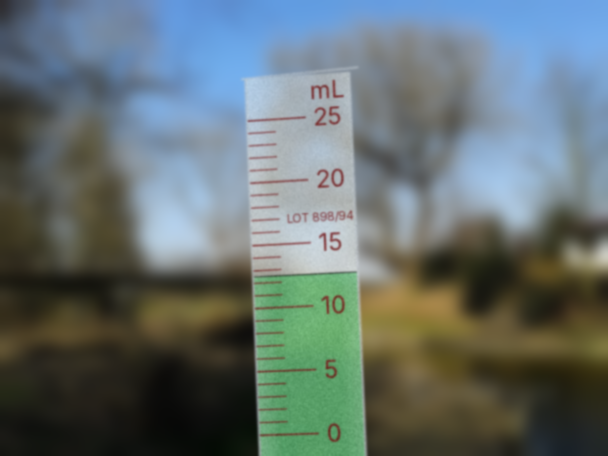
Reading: 12.5 mL
